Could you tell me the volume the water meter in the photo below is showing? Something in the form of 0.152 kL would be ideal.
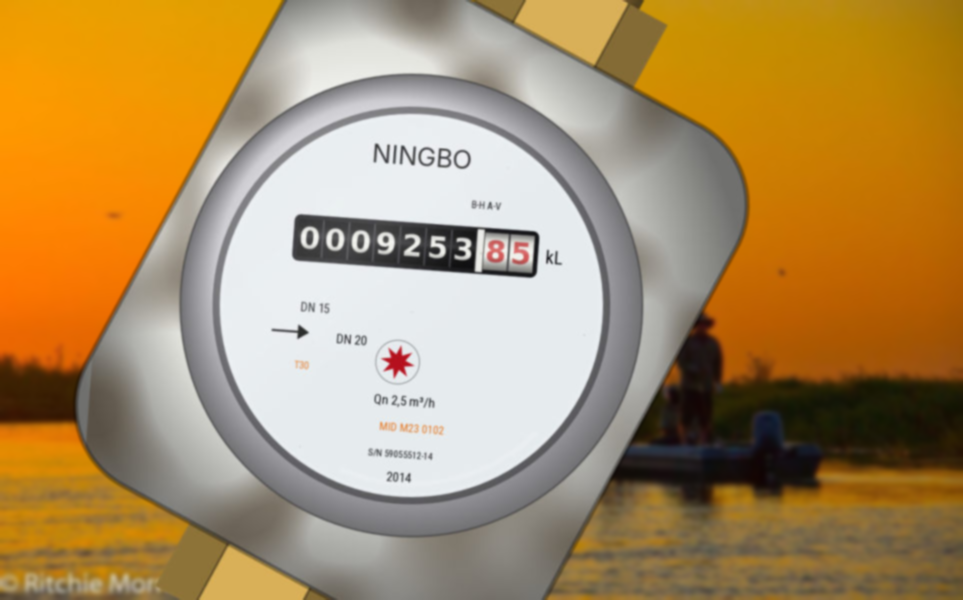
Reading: 9253.85 kL
